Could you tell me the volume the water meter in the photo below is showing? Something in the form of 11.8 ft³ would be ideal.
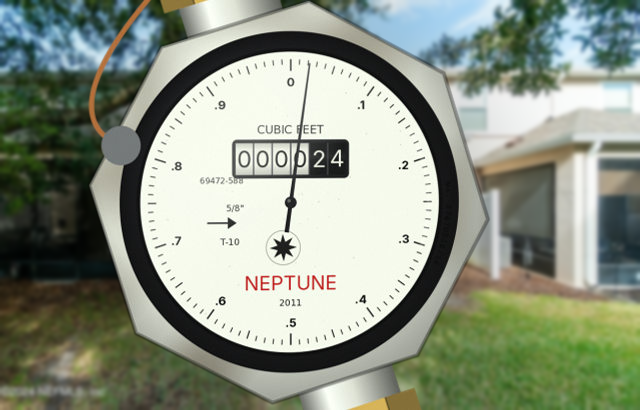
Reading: 24.02 ft³
